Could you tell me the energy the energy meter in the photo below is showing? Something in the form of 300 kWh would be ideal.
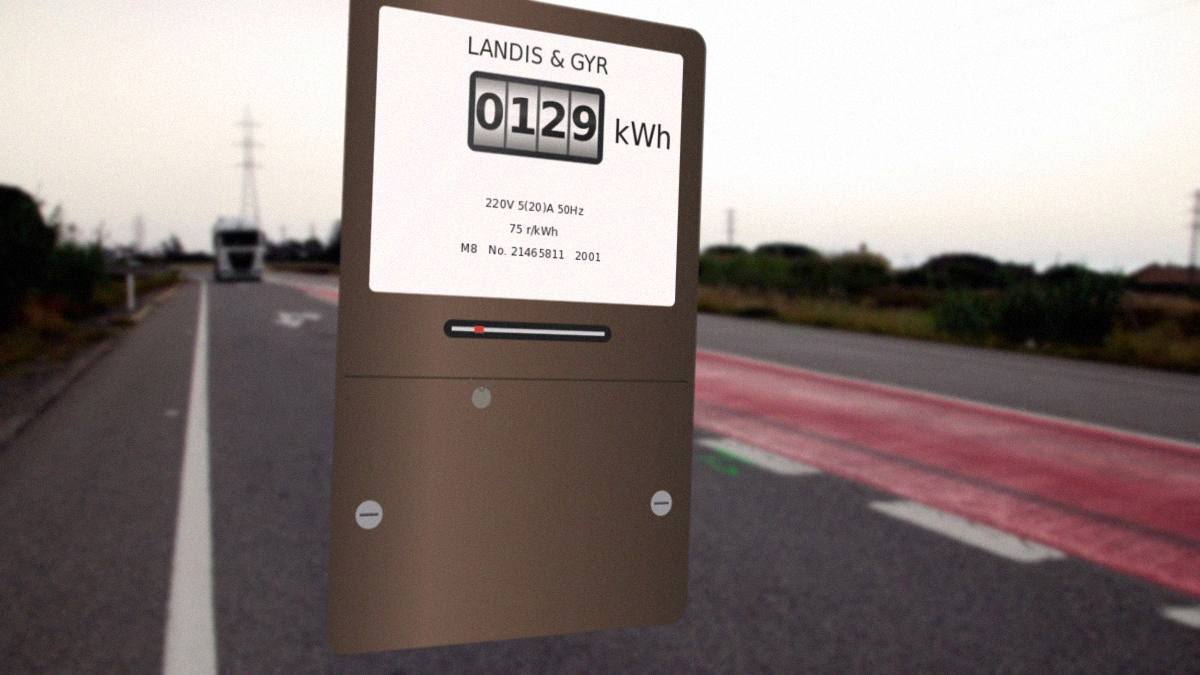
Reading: 129 kWh
